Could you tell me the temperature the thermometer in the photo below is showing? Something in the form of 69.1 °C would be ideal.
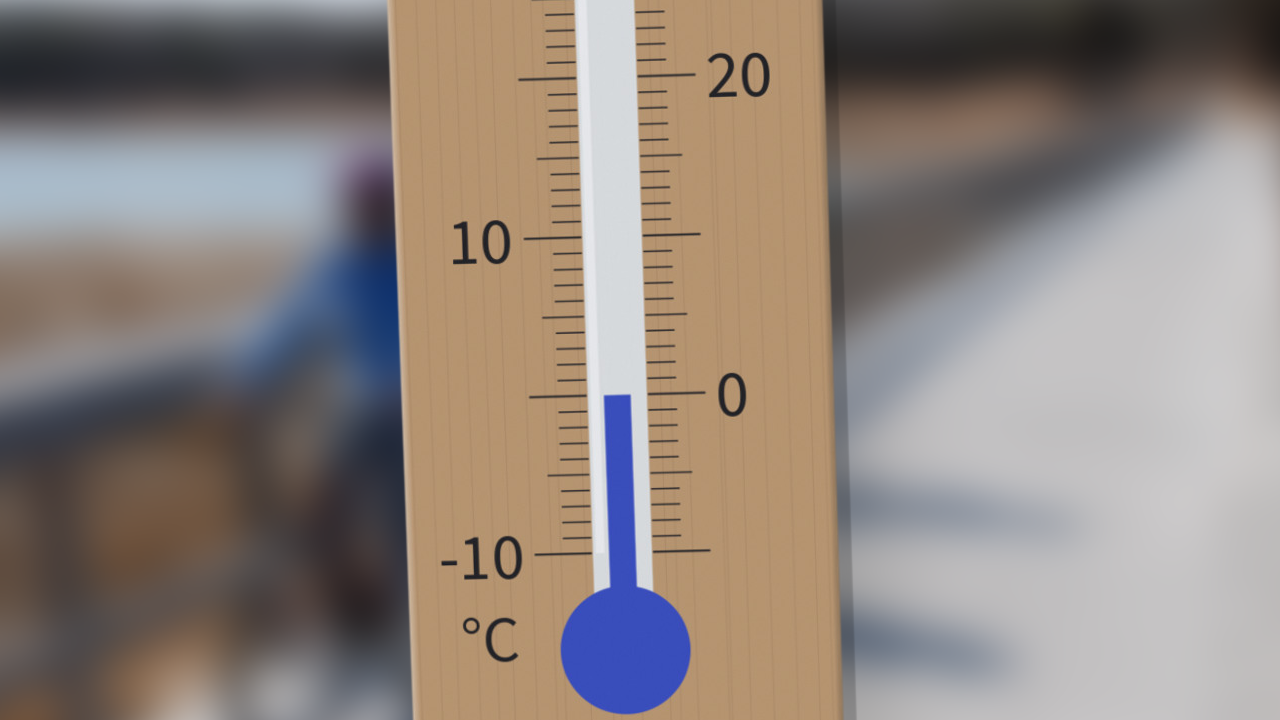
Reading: 0 °C
